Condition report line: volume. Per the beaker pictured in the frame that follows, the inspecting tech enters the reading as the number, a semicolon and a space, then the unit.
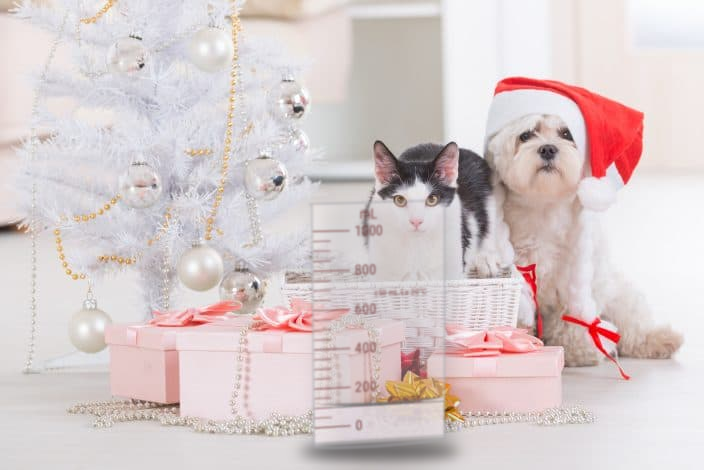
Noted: 100; mL
